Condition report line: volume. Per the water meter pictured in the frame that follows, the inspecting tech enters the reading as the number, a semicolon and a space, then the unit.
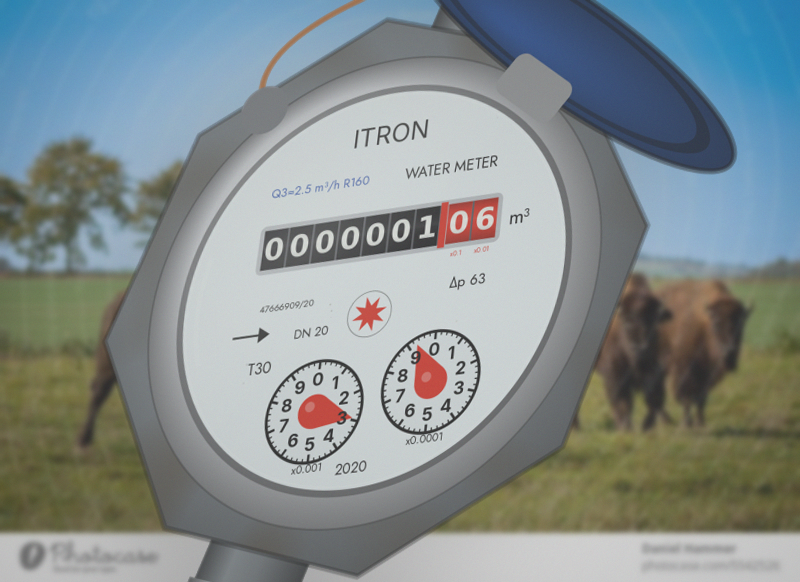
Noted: 1.0629; m³
